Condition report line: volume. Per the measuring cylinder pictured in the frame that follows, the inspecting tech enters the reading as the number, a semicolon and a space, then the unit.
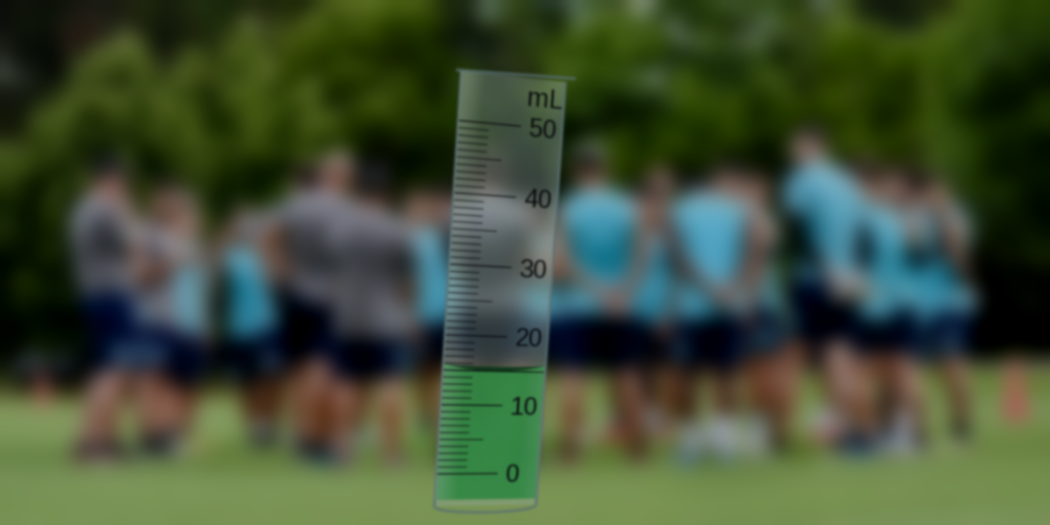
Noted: 15; mL
